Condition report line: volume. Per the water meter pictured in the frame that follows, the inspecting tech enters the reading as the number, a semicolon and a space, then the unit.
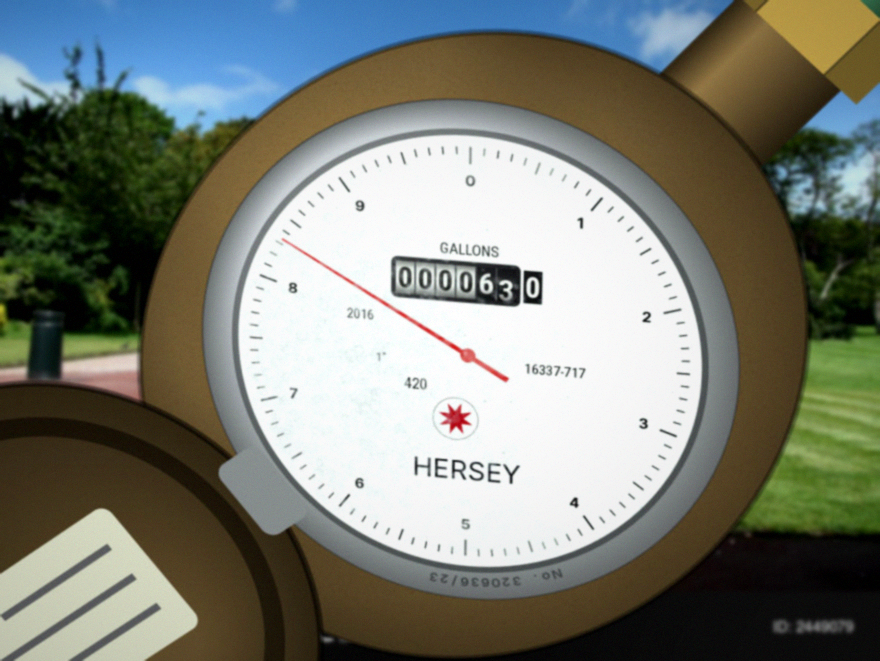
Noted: 628.3; gal
